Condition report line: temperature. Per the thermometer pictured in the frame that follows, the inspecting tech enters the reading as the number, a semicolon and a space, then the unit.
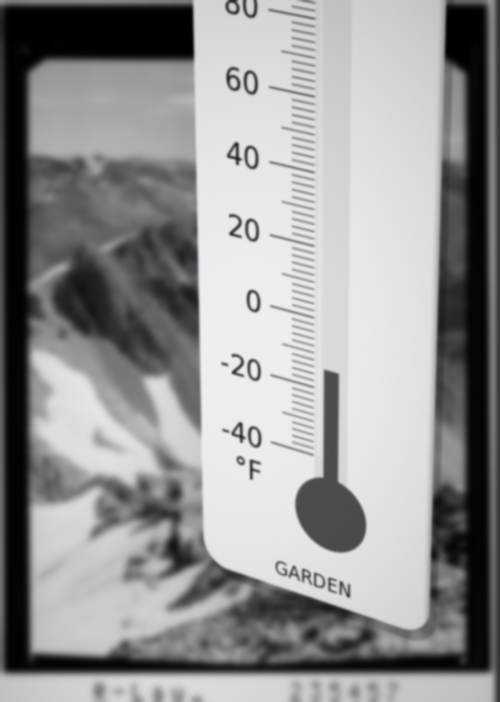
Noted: -14; °F
